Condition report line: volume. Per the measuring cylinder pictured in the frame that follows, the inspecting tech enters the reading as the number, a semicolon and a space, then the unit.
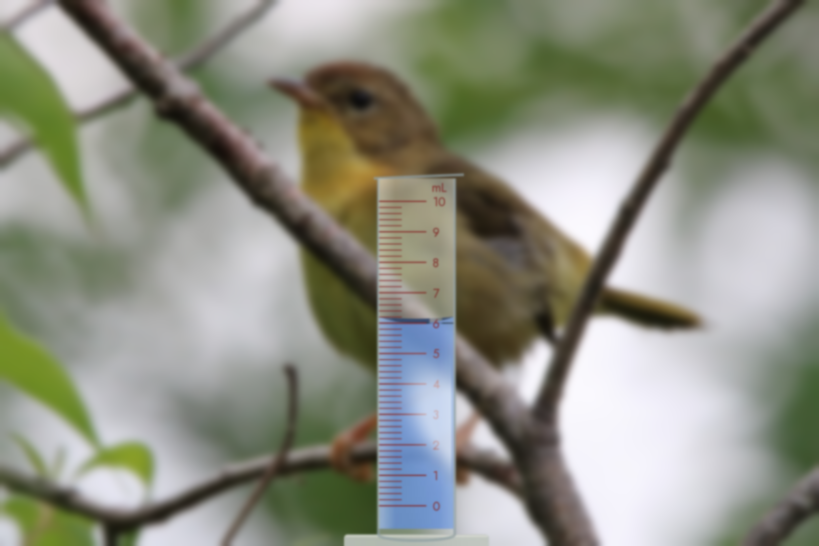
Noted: 6; mL
